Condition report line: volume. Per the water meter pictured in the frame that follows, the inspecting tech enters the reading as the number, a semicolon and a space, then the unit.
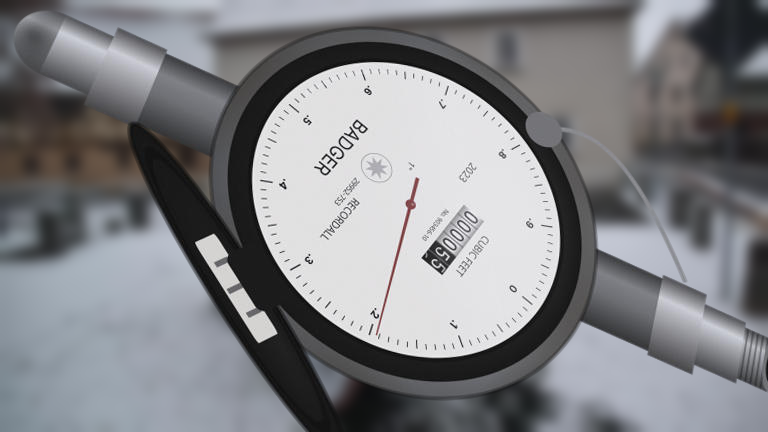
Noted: 55.19; ft³
